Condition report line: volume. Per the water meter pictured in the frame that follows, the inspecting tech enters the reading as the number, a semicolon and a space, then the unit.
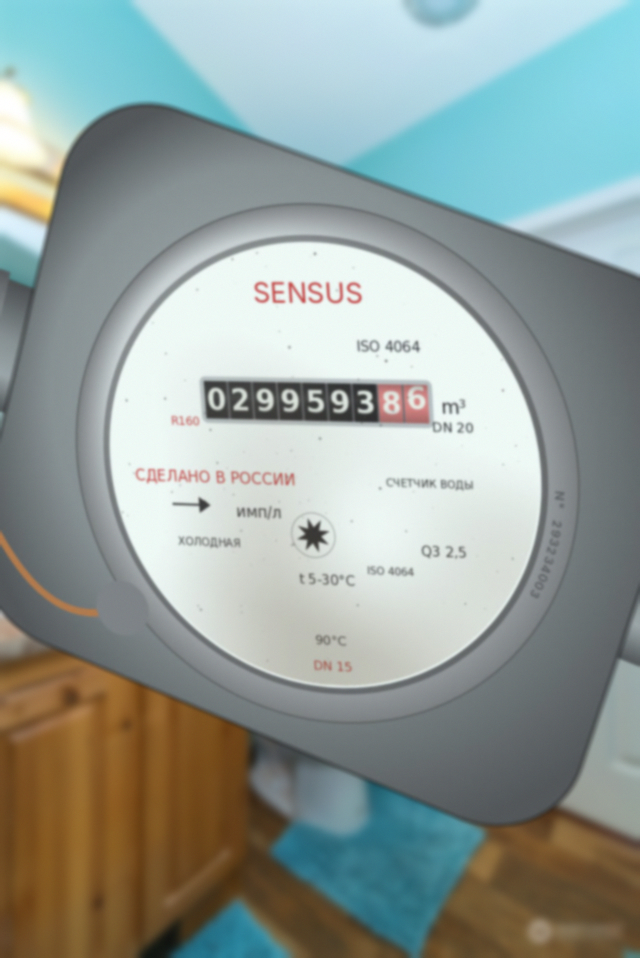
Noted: 299593.86; m³
